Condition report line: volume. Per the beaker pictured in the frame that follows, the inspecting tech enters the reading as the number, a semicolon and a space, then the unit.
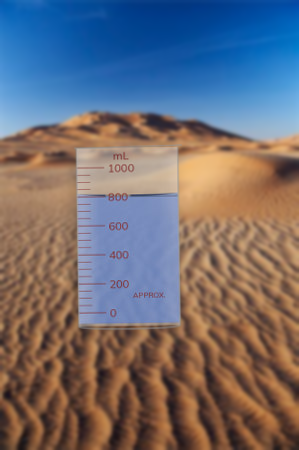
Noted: 800; mL
